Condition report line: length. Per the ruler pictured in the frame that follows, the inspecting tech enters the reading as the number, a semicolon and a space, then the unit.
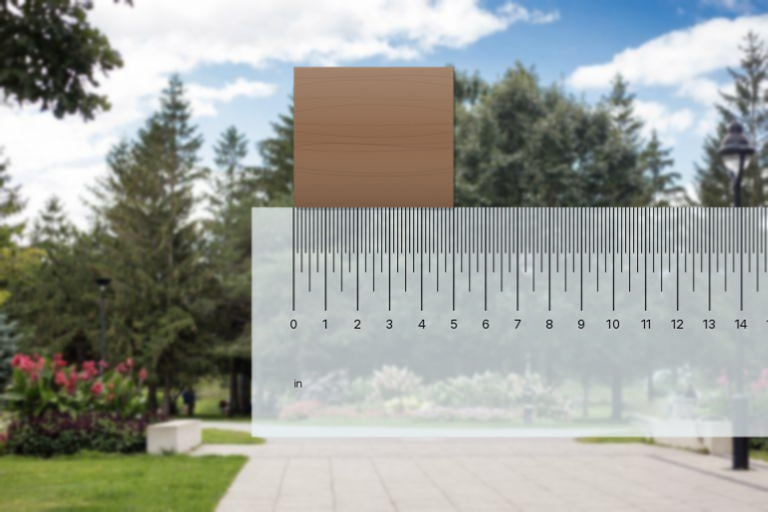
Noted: 5; in
